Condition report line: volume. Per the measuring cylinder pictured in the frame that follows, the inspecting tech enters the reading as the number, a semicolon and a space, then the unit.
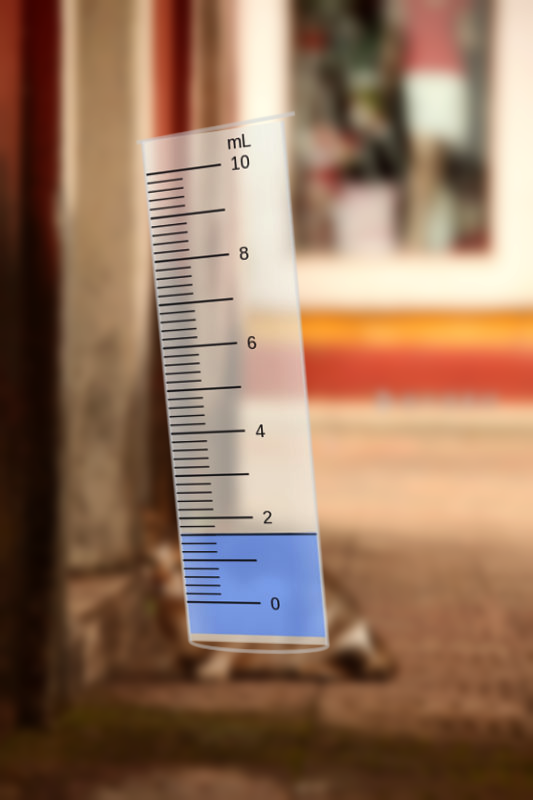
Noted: 1.6; mL
